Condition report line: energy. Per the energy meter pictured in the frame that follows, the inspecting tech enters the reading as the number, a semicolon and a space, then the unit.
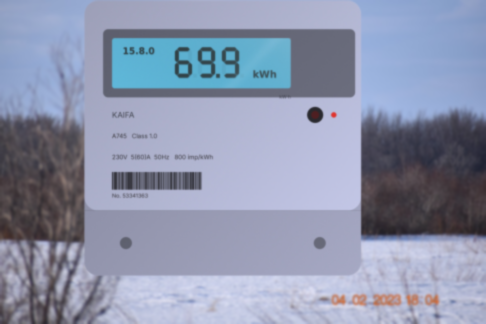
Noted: 69.9; kWh
